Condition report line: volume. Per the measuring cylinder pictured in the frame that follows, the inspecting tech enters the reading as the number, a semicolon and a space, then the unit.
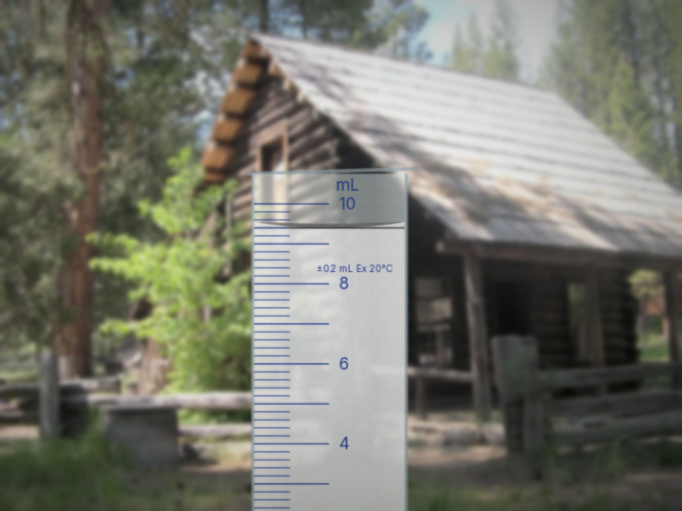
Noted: 9.4; mL
